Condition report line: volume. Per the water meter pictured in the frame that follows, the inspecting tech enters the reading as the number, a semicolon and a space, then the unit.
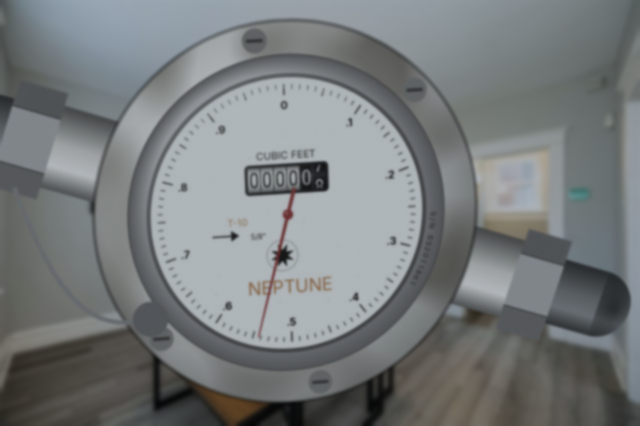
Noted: 7.54; ft³
